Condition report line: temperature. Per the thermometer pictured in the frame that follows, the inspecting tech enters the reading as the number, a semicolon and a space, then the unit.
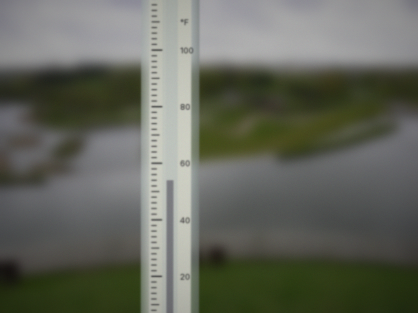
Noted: 54; °F
